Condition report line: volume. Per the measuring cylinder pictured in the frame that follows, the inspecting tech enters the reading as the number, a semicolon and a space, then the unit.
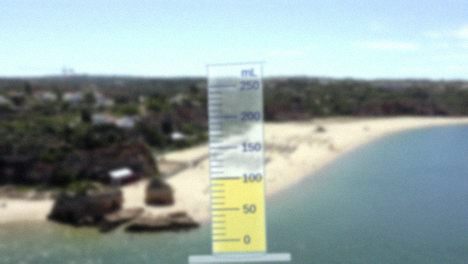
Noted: 100; mL
